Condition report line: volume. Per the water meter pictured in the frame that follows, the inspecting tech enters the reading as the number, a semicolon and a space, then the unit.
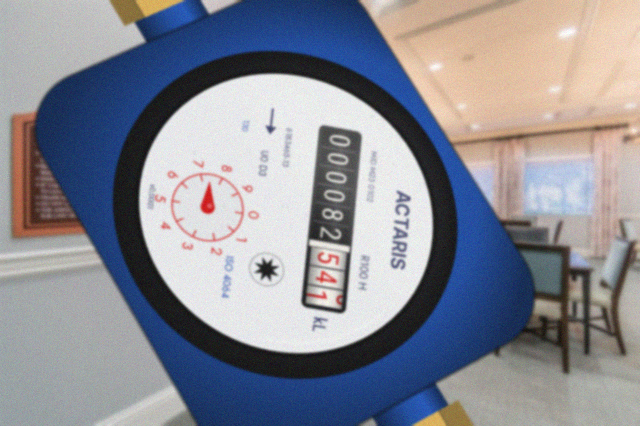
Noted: 82.5407; kL
